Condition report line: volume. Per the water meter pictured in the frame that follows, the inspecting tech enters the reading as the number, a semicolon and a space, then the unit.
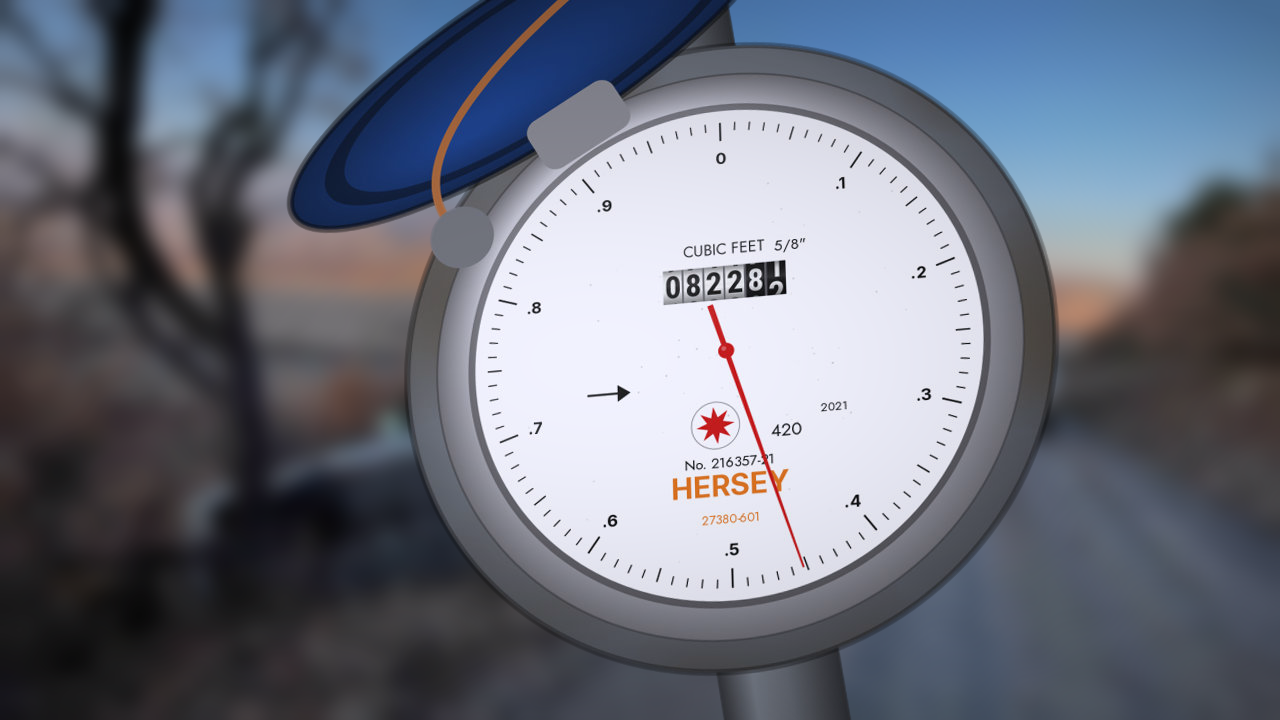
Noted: 82281.45; ft³
